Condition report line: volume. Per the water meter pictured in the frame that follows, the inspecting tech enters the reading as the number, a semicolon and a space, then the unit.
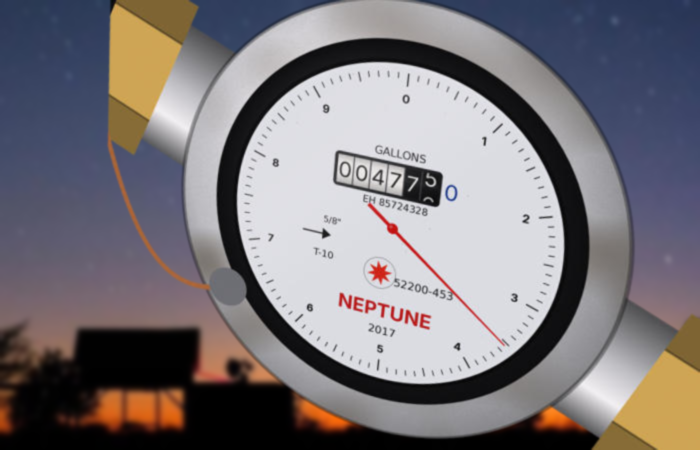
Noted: 47753.5; gal
